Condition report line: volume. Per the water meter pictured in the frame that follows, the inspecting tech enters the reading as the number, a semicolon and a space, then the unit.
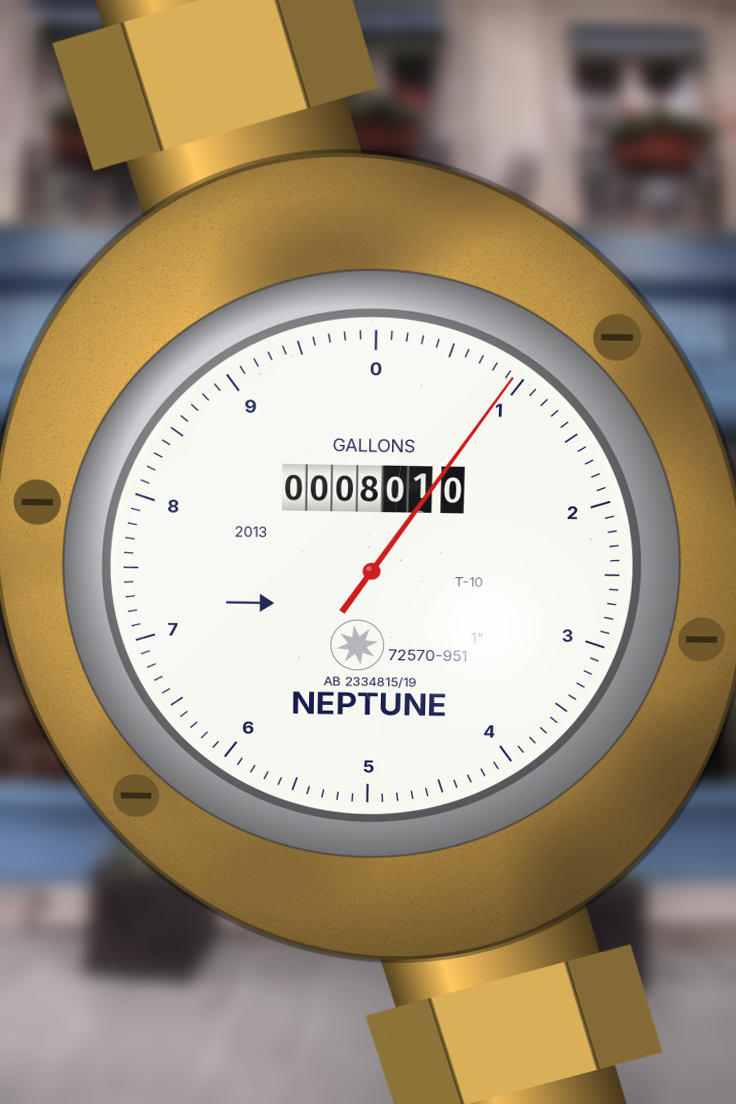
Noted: 8010.9; gal
